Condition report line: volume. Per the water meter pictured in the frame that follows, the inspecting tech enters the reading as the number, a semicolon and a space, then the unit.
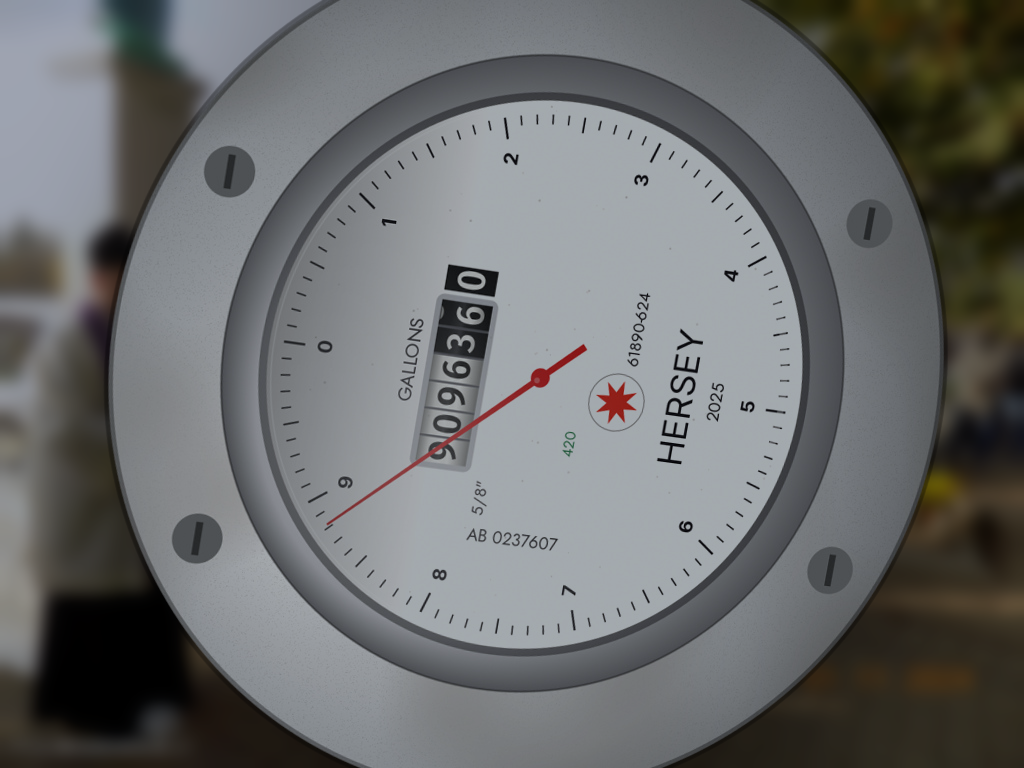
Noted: 9096358.8; gal
